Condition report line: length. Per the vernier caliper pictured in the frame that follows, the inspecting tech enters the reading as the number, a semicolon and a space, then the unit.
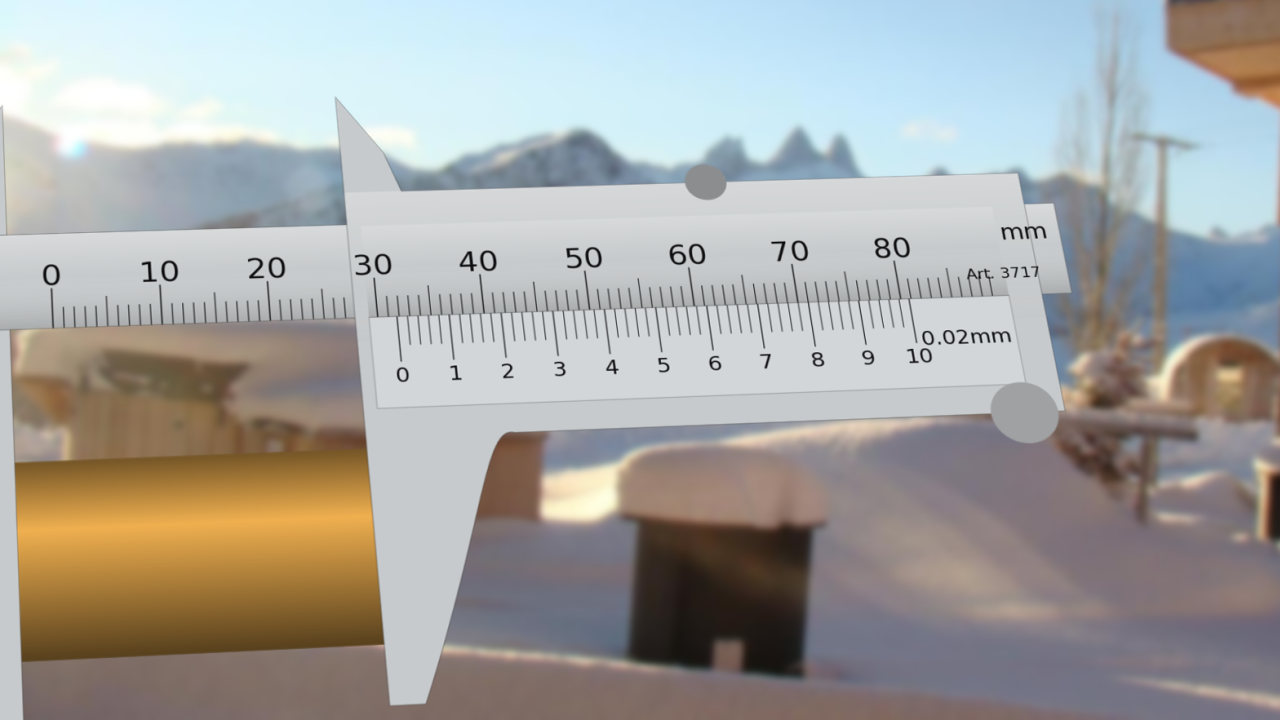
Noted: 31.8; mm
